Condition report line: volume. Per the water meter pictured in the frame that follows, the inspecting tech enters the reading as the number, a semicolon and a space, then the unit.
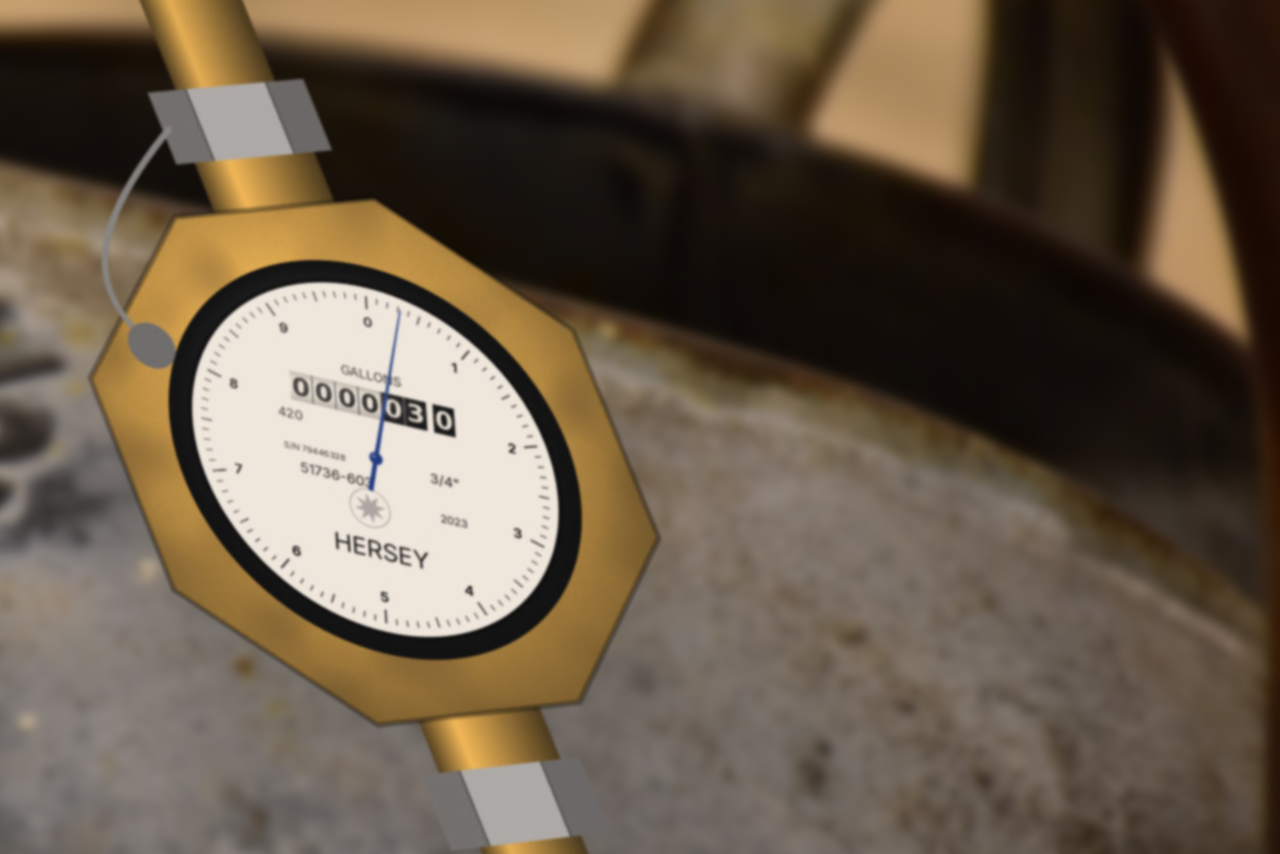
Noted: 30.3; gal
